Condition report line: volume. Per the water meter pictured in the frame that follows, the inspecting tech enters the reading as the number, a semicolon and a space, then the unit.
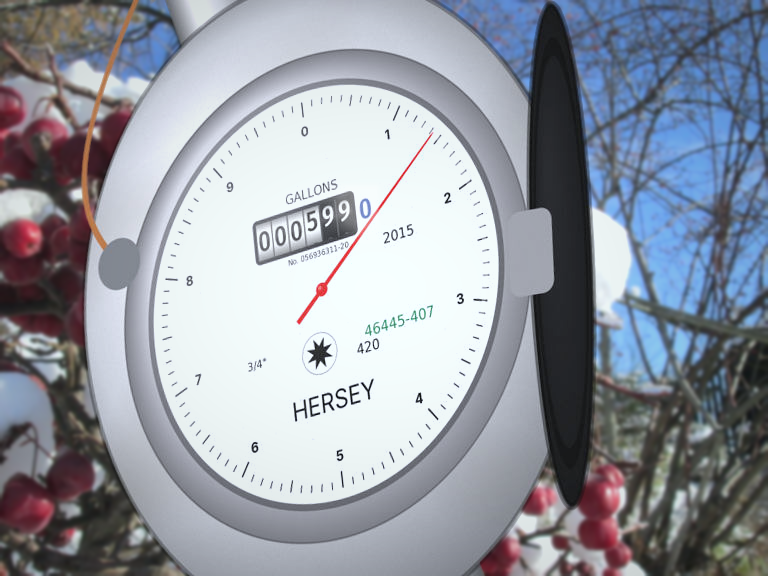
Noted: 5991.4; gal
